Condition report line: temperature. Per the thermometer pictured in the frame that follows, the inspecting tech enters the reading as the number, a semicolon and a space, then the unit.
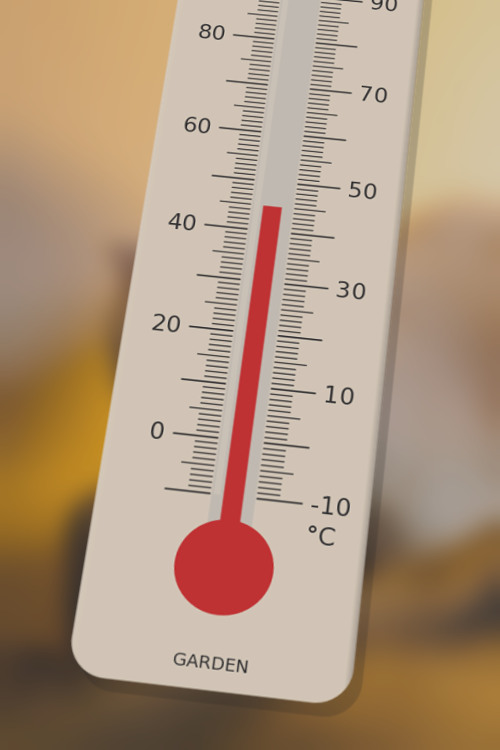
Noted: 45; °C
